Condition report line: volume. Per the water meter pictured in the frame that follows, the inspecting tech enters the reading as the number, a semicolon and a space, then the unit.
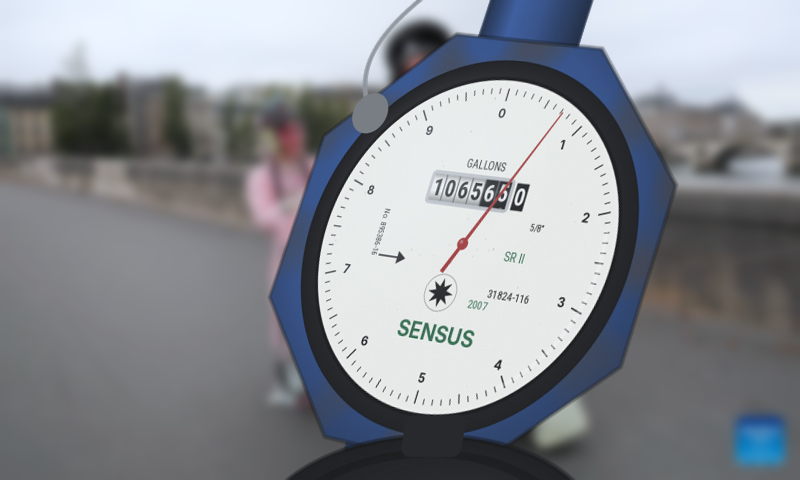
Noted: 1065650.7; gal
